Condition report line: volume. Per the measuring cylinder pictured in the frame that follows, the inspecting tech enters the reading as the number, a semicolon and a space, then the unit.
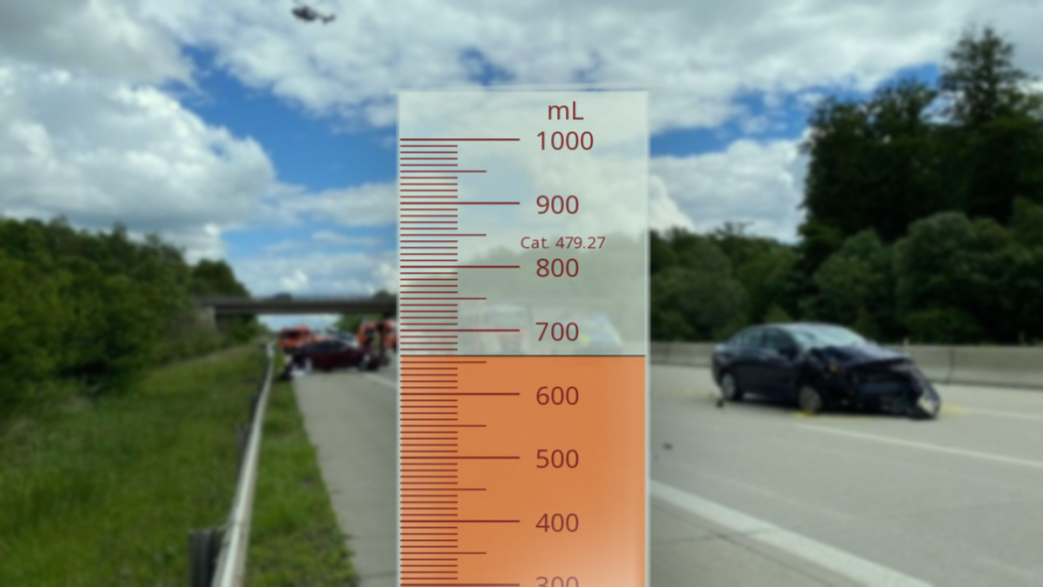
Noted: 660; mL
